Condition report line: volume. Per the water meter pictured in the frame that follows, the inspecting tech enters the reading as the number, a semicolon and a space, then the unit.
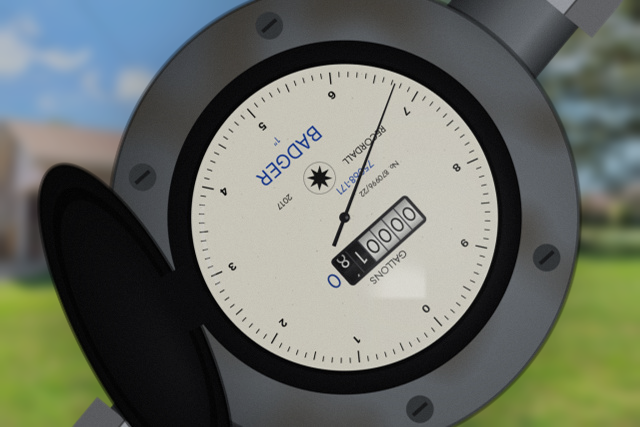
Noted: 176.7; gal
